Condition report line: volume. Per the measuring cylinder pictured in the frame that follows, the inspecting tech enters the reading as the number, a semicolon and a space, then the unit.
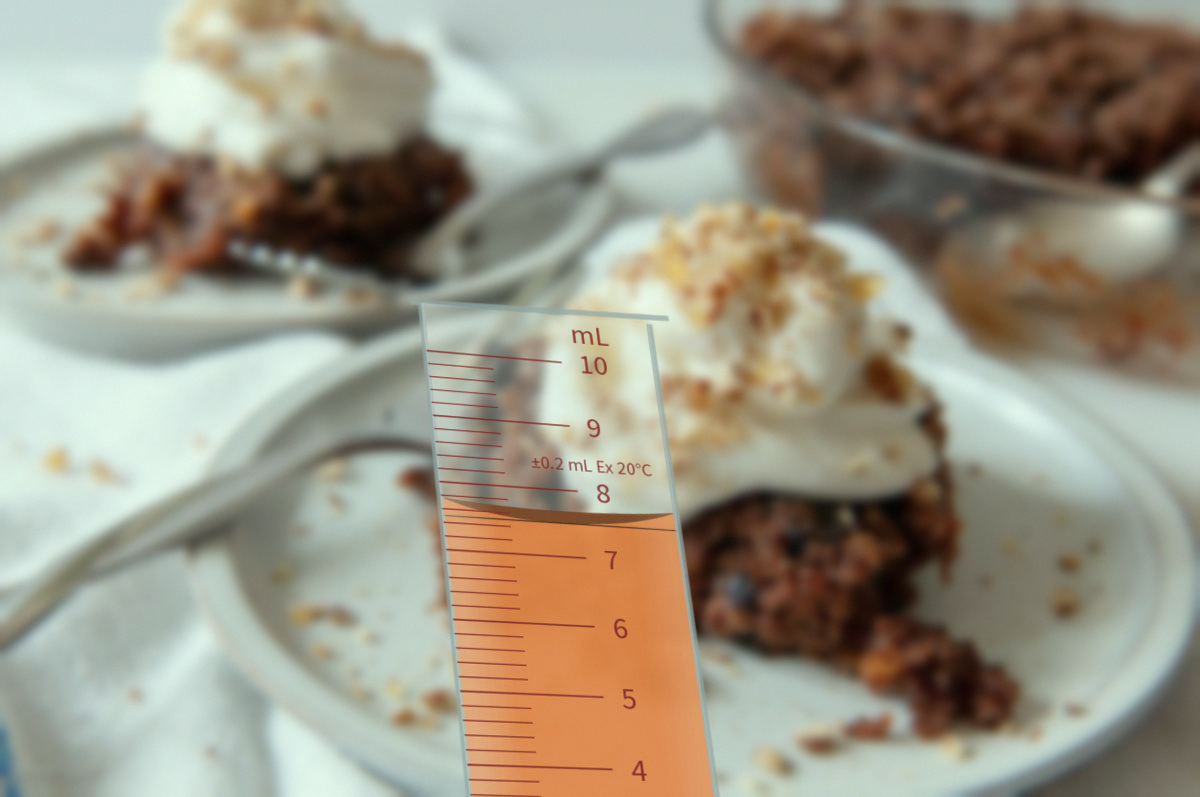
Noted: 7.5; mL
